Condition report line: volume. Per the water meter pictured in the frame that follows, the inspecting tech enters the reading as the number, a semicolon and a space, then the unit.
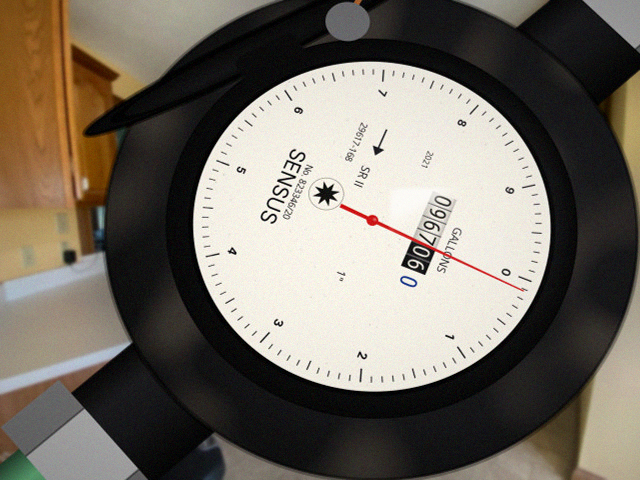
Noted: 967060.1; gal
